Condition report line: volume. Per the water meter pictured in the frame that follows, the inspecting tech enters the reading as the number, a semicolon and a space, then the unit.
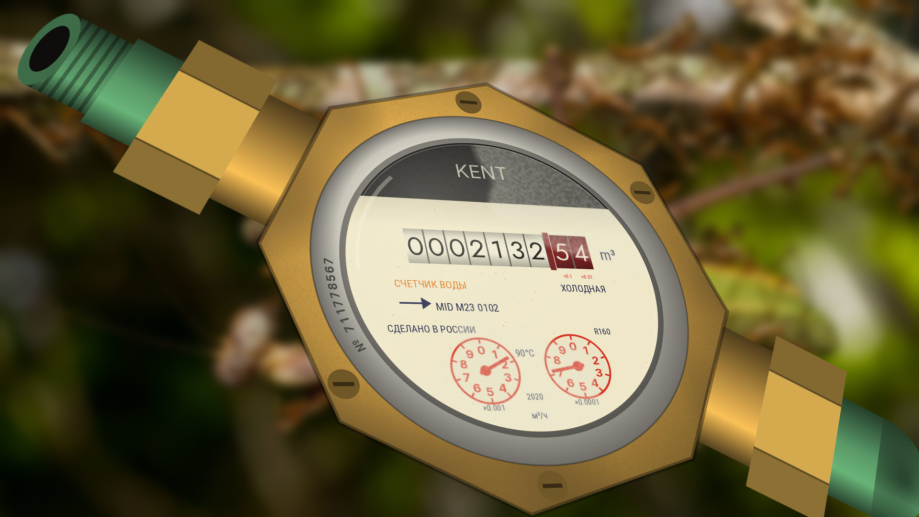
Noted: 2132.5417; m³
